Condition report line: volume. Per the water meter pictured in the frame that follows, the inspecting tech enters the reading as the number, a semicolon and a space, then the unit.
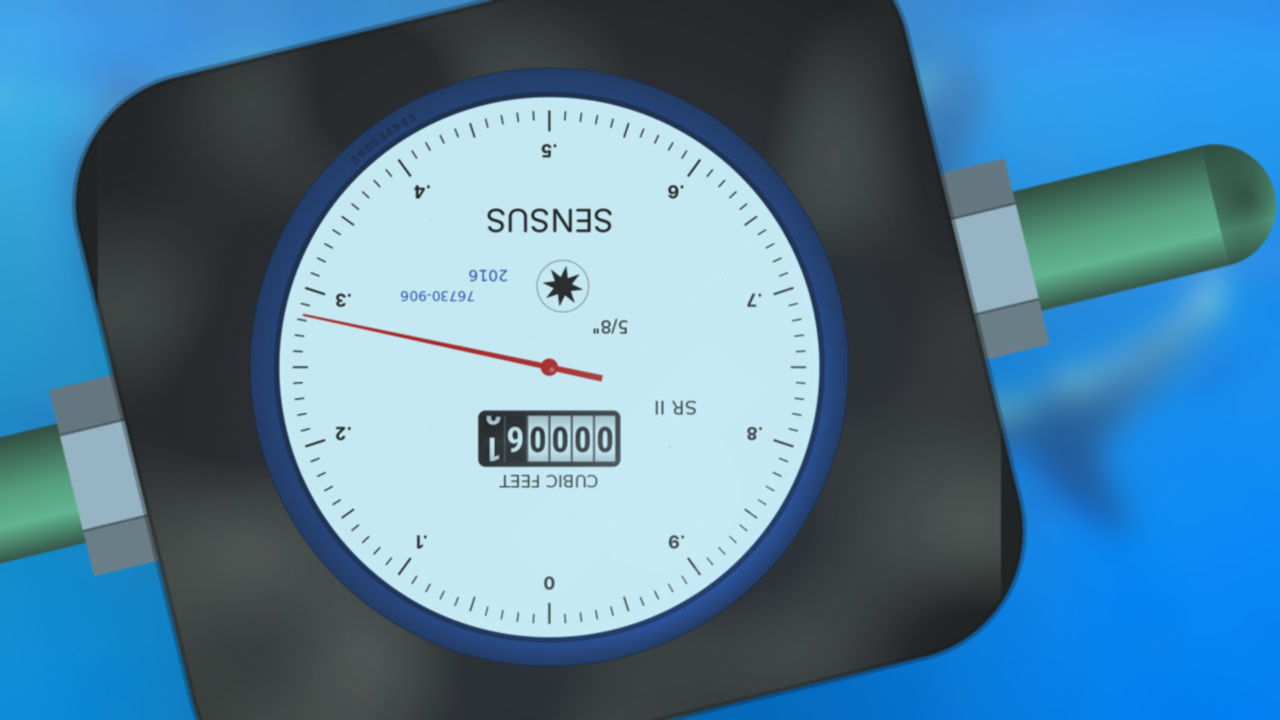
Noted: 61.28; ft³
